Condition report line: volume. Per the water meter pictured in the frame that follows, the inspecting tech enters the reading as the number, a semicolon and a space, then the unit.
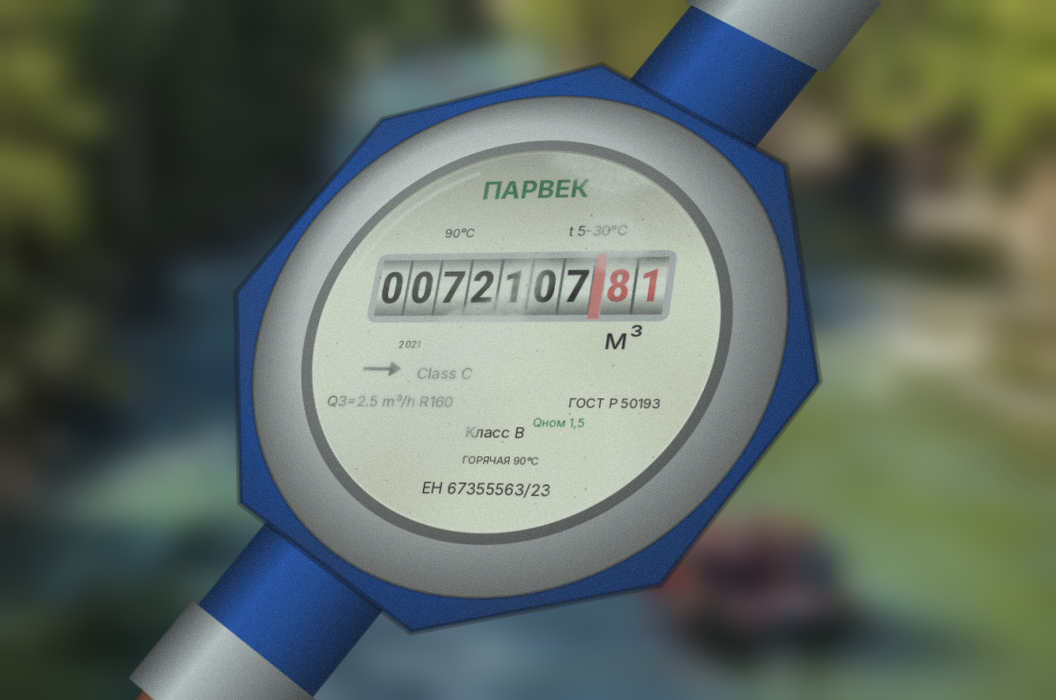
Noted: 72107.81; m³
